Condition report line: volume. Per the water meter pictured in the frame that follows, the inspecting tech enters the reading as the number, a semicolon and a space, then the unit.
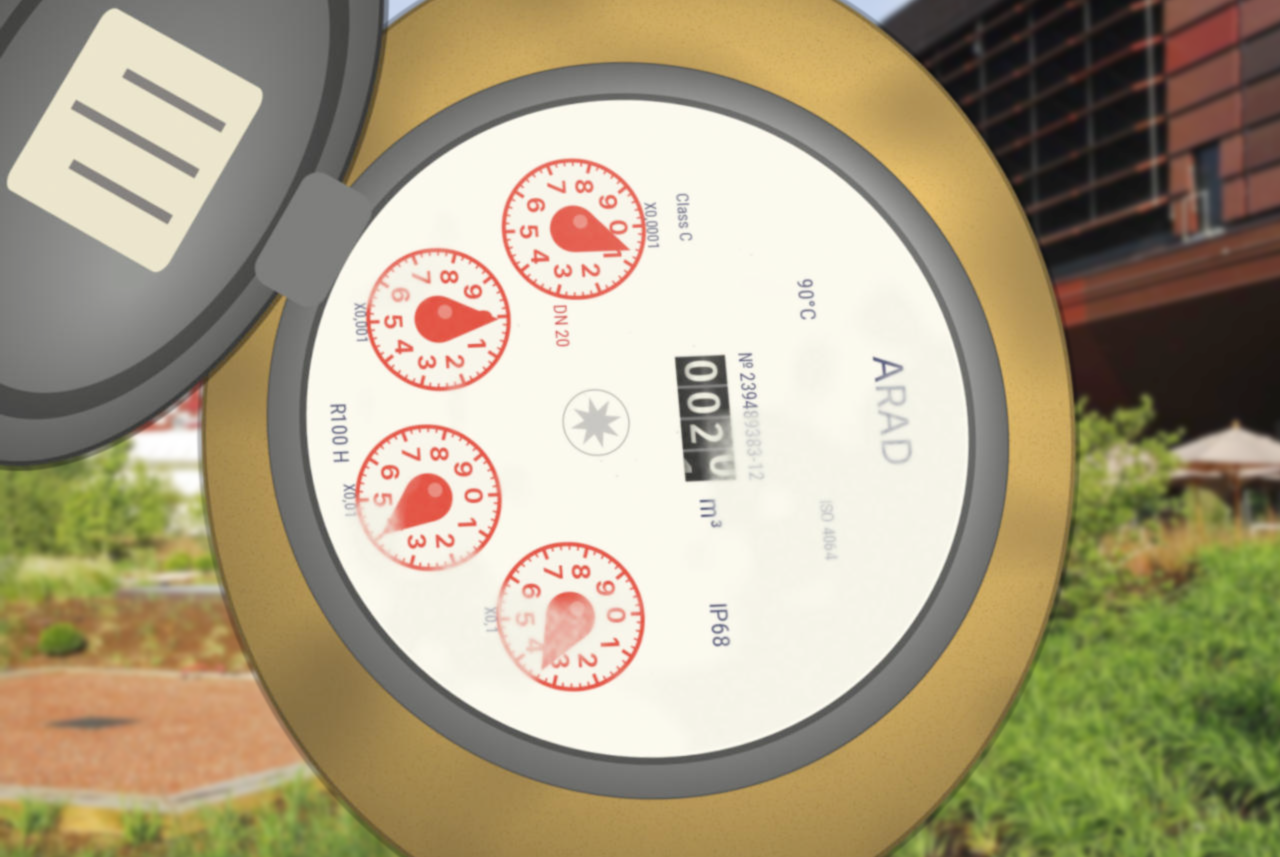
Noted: 20.3400; m³
